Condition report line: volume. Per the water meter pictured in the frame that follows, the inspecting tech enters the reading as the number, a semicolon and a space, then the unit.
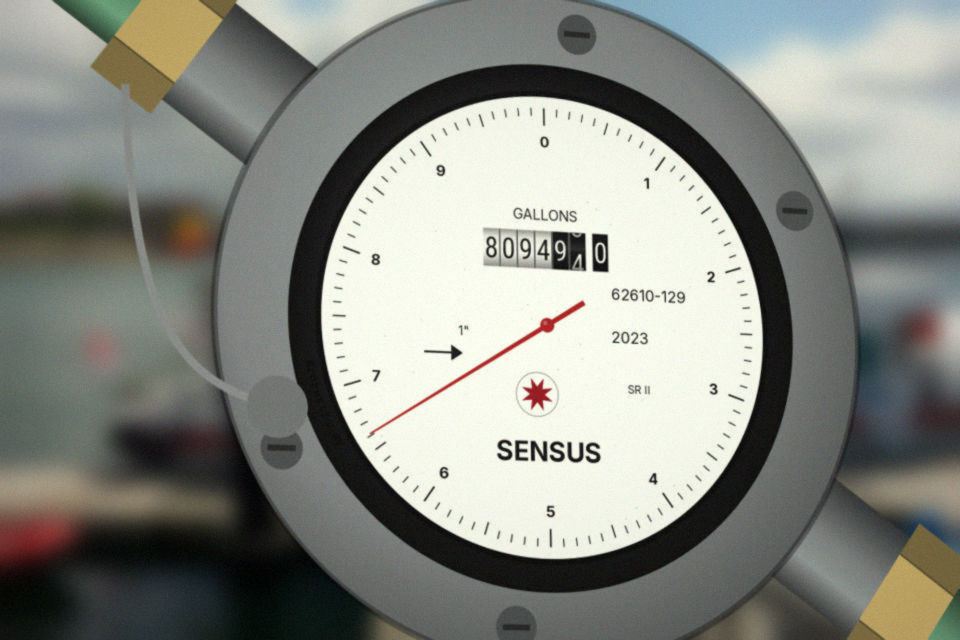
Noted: 8094936.6; gal
